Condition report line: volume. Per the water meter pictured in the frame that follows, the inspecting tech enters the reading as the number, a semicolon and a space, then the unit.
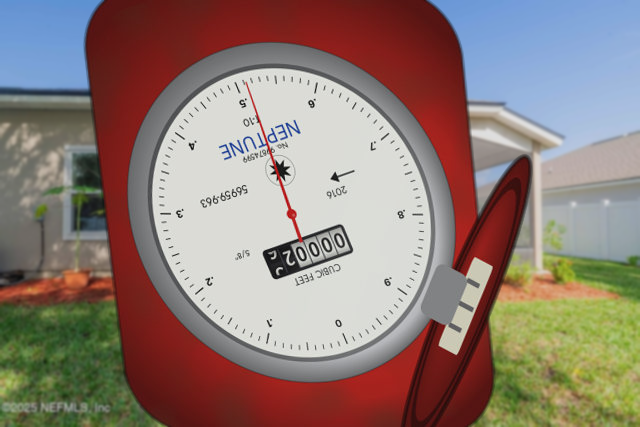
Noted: 25.51; ft³
